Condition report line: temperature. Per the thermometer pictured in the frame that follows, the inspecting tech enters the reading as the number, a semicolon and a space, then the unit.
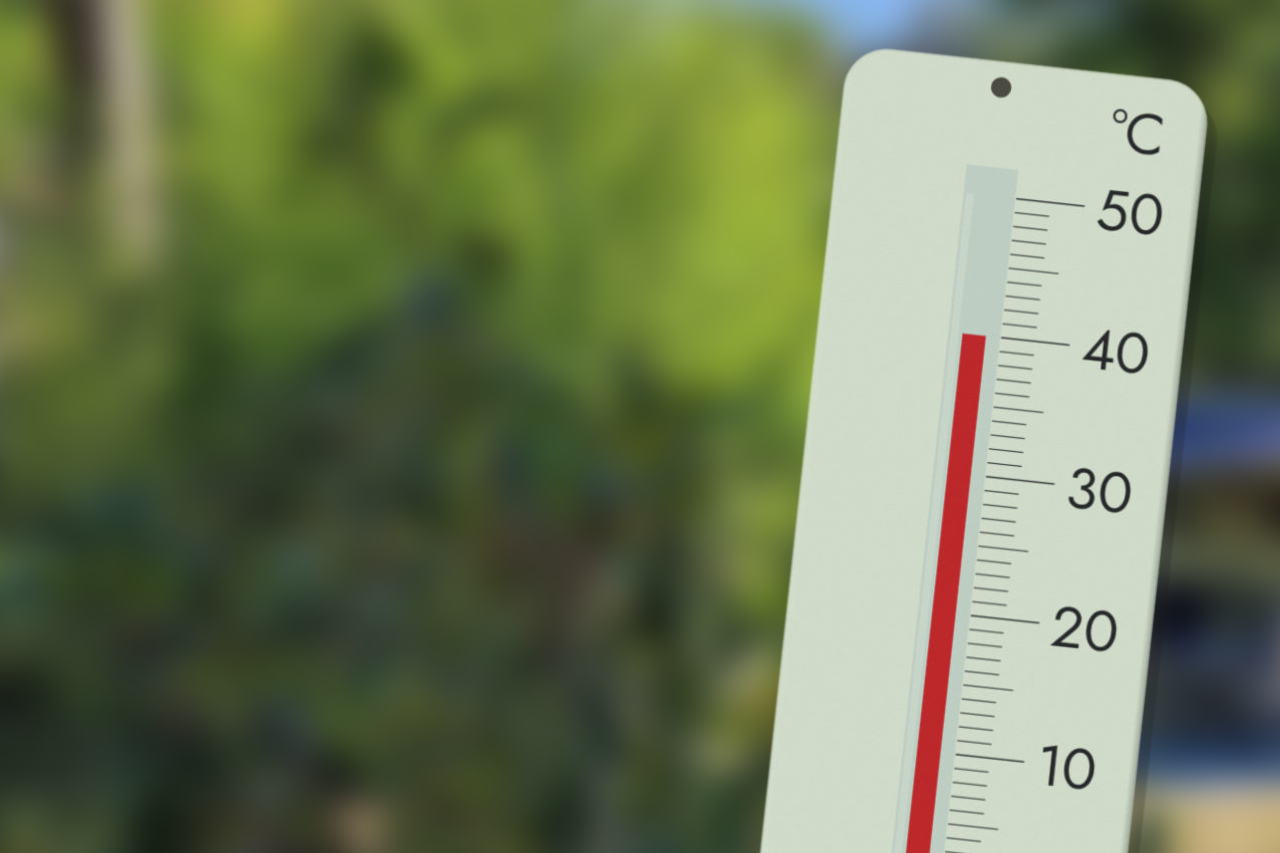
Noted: 40; °C
